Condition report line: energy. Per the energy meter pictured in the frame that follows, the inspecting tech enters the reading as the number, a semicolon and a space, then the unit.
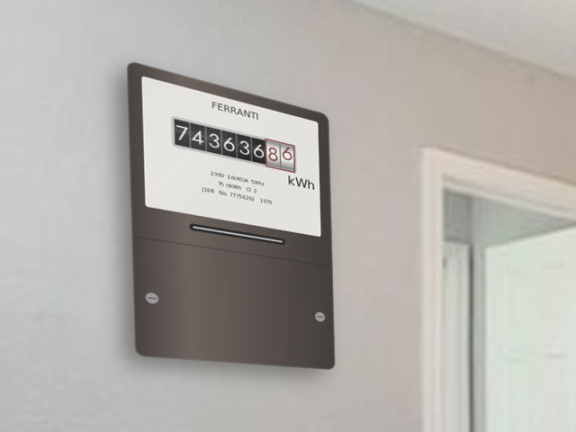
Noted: 743636.86; kWh
